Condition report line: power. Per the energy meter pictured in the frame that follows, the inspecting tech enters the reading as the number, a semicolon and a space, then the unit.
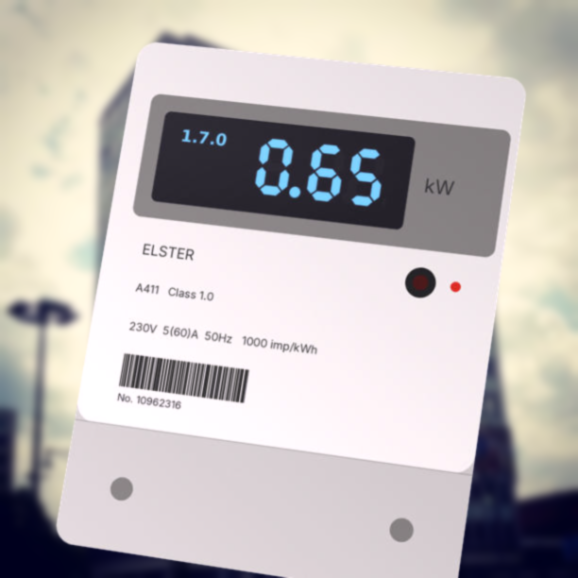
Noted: 0.65; kW
